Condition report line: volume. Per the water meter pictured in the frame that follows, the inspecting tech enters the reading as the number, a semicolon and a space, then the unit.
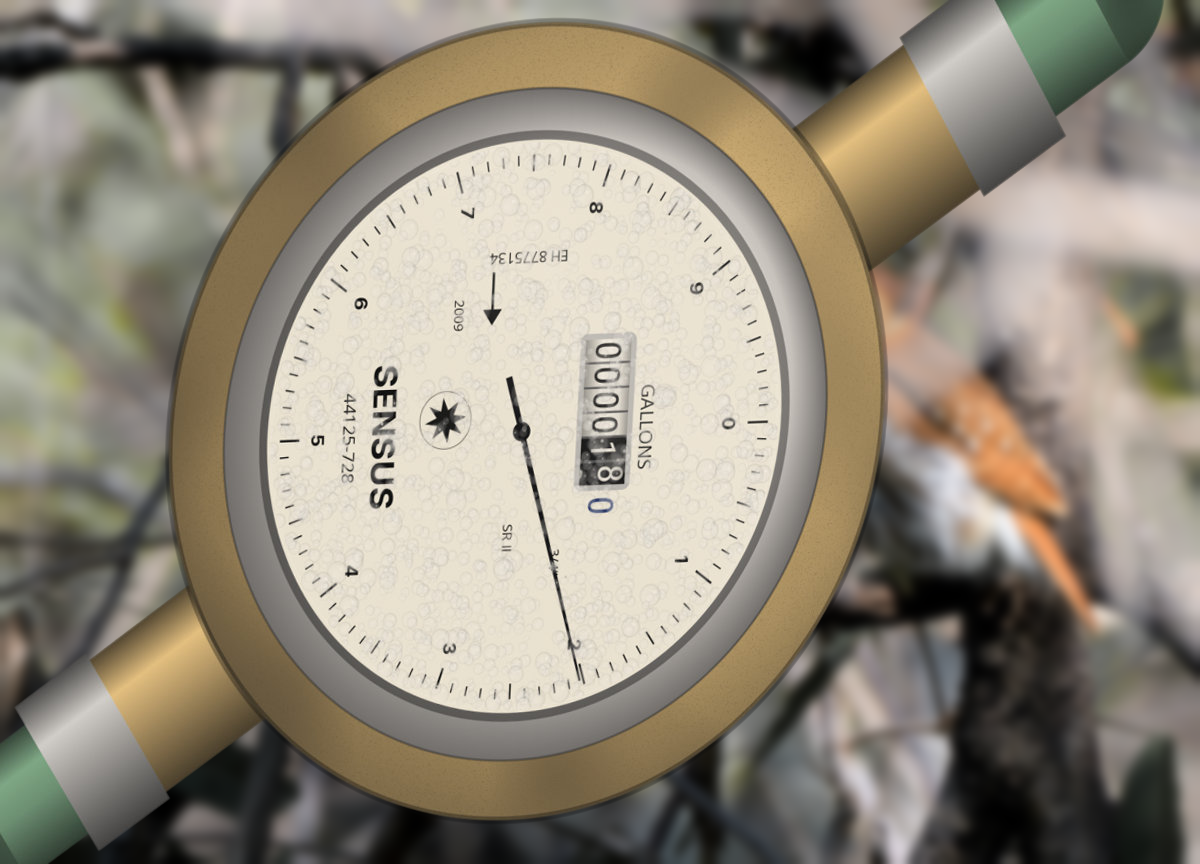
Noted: 182.0; gal
